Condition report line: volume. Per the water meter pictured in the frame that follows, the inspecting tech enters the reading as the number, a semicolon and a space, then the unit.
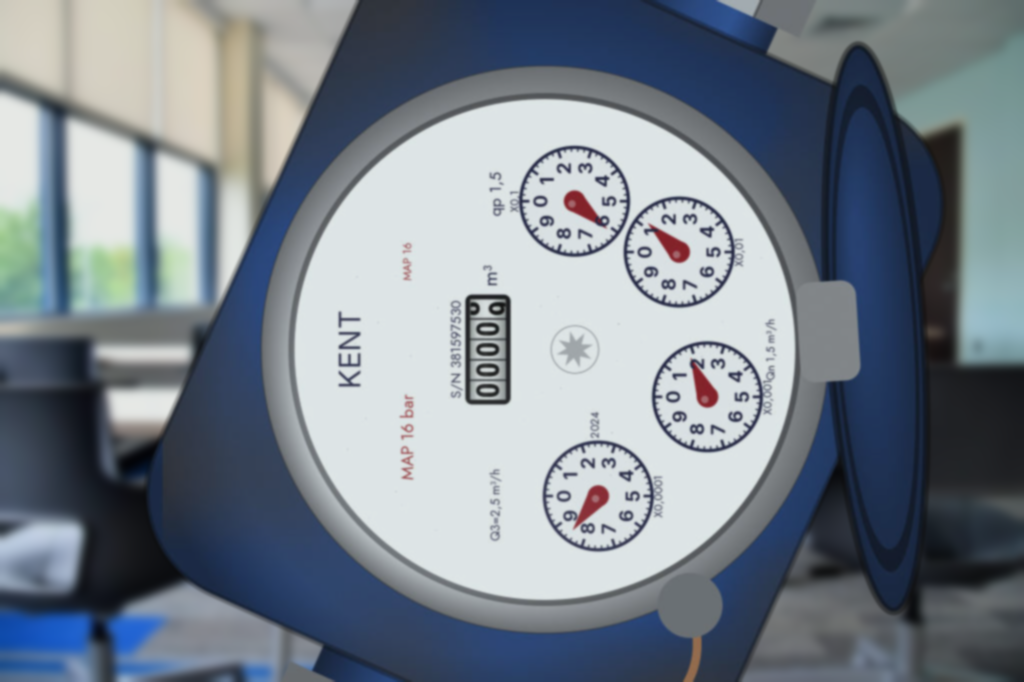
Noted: 8.6118; m³
